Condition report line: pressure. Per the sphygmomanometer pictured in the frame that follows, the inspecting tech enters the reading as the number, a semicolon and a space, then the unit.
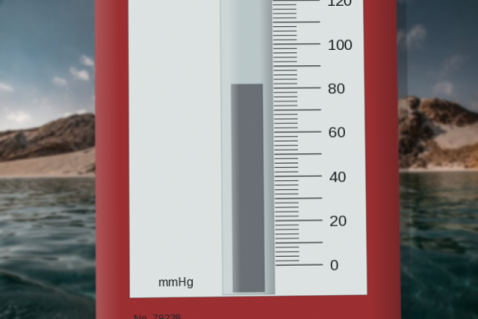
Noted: 82; mmHg
